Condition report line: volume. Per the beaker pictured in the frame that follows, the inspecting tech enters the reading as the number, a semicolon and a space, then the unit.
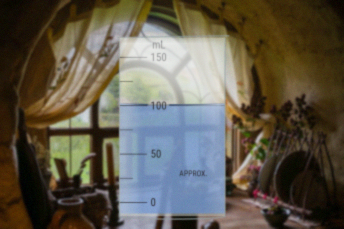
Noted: 100; mL
